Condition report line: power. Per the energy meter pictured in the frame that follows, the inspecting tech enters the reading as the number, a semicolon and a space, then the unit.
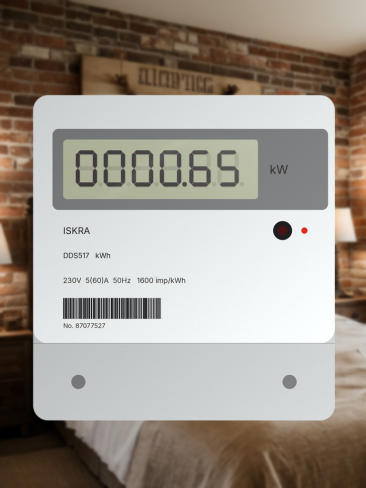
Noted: 0.65; kW
